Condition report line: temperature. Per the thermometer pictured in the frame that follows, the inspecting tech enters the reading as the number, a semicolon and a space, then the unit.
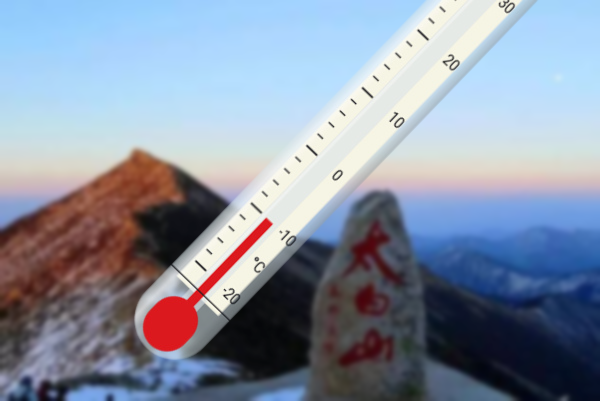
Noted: -10; °C
